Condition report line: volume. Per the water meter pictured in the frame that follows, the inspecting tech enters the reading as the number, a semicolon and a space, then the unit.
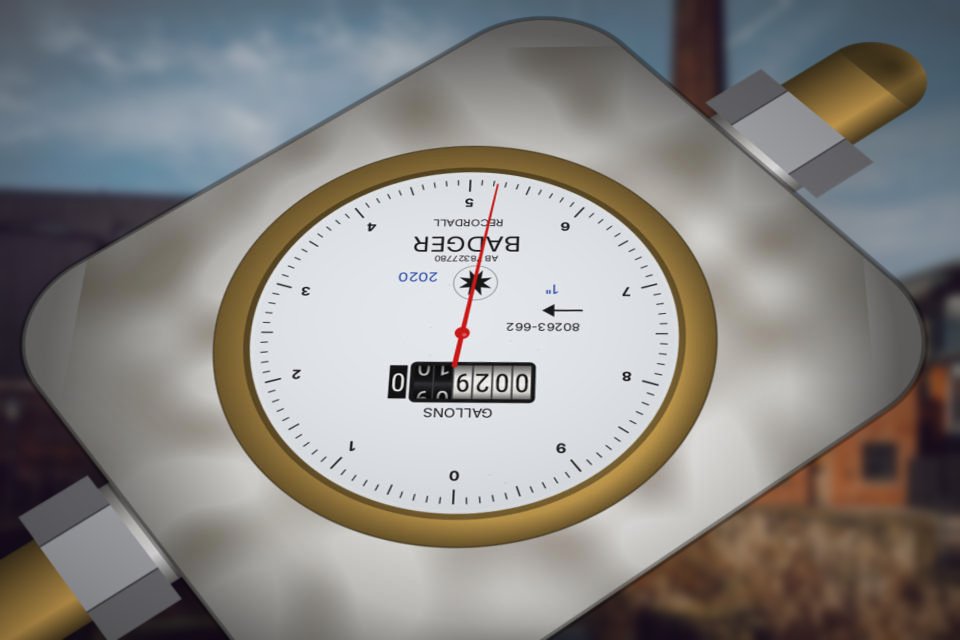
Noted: 29095.2; gal
